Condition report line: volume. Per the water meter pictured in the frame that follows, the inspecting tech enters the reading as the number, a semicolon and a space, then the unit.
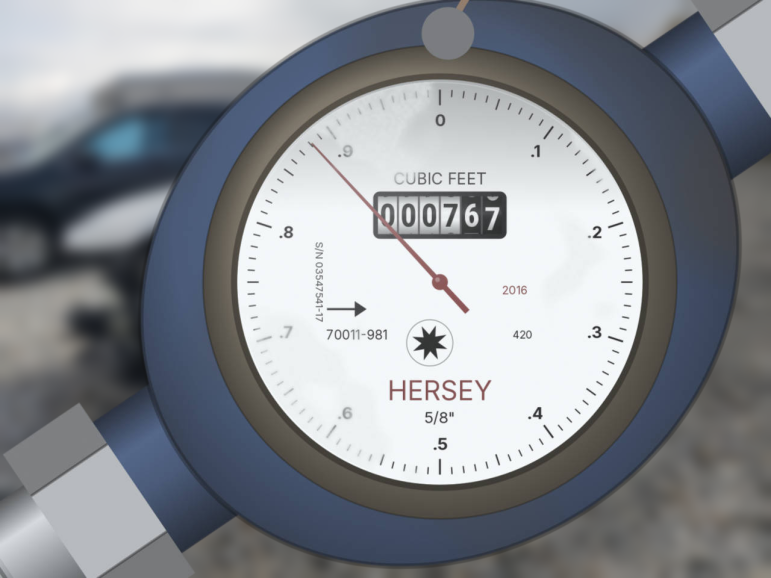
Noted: 766.88; ft³
